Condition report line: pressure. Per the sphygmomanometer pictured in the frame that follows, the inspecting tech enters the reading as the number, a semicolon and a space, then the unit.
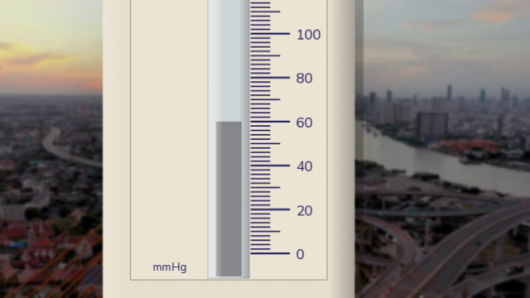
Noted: 60; mmHg
